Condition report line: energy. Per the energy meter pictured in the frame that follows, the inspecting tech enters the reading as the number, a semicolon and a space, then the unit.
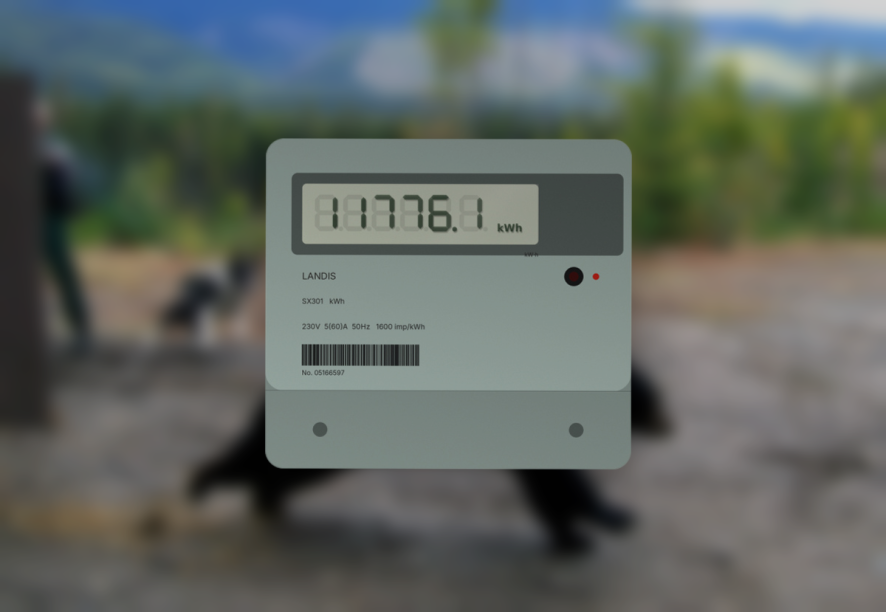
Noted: 11776.1; kWh
